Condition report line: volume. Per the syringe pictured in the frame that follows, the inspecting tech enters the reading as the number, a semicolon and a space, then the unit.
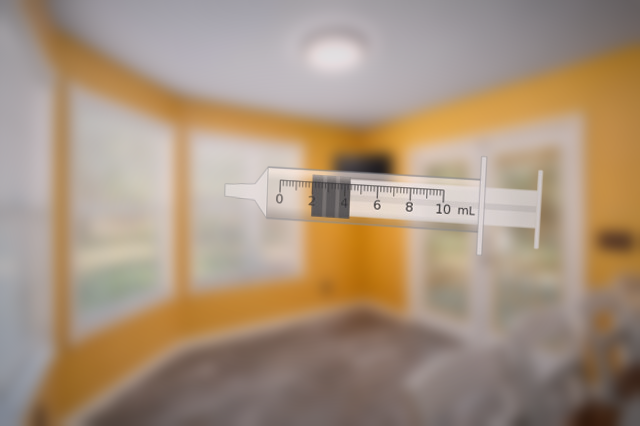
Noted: 2; mL
